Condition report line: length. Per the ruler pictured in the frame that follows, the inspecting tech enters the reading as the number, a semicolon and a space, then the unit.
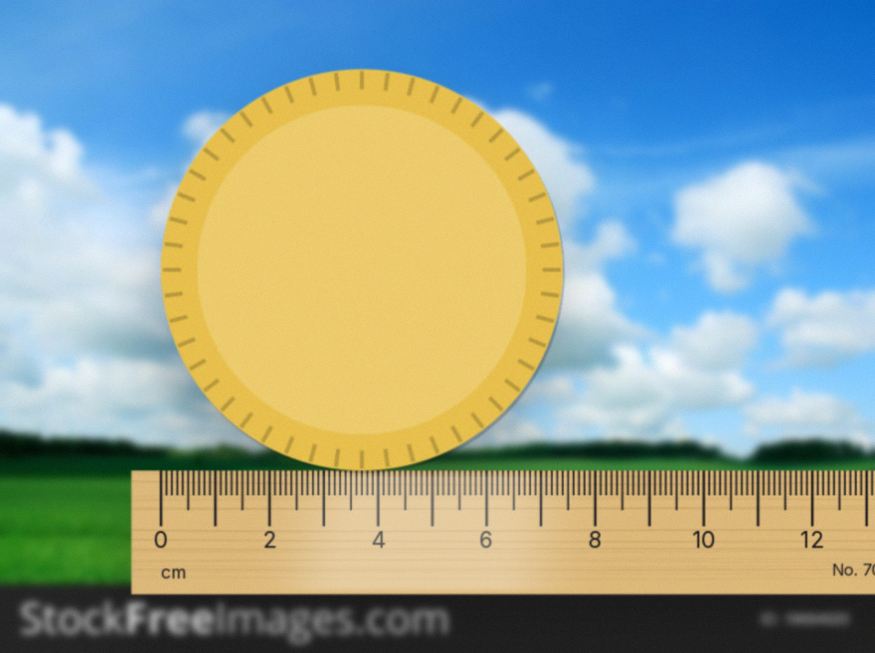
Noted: 7.4; cm
